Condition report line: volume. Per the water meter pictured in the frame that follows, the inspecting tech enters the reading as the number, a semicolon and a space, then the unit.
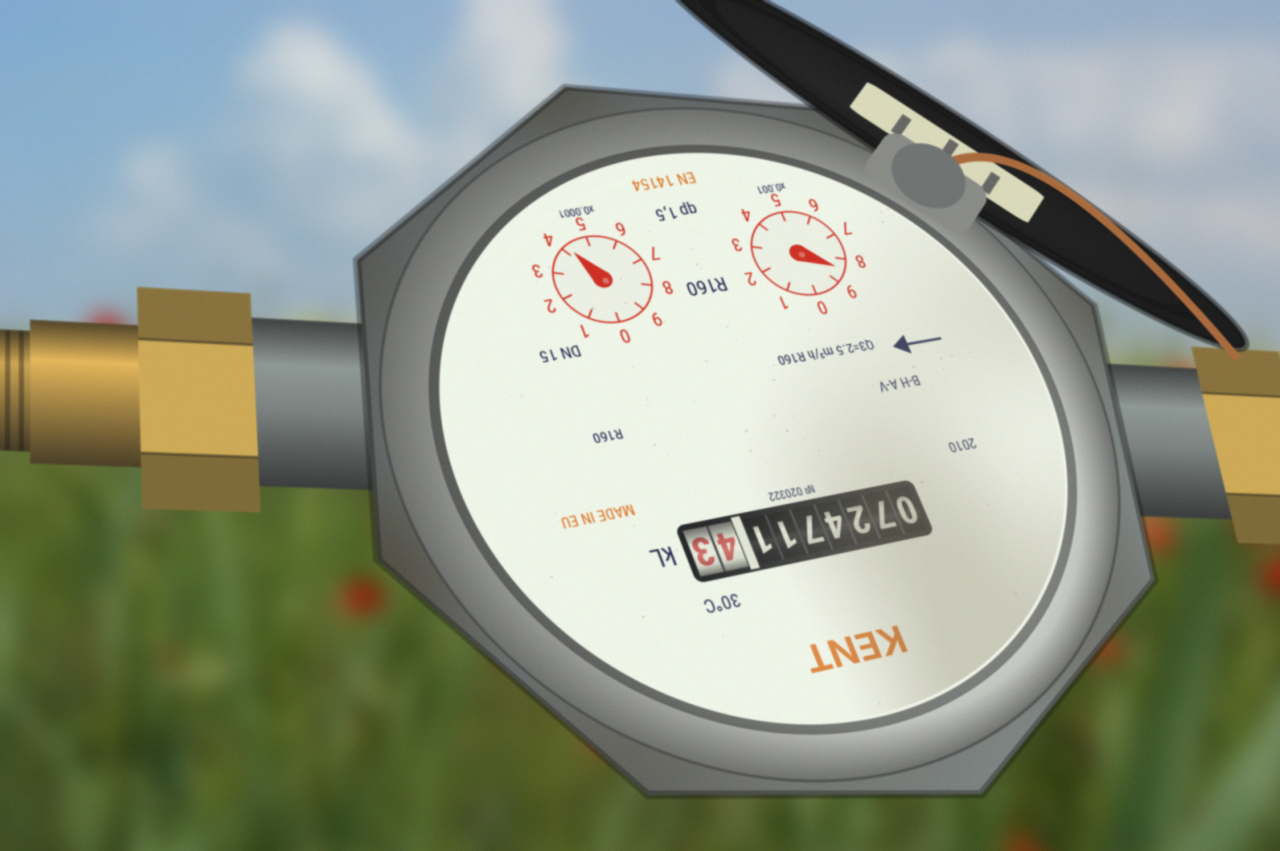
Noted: 724711.4384; kL
